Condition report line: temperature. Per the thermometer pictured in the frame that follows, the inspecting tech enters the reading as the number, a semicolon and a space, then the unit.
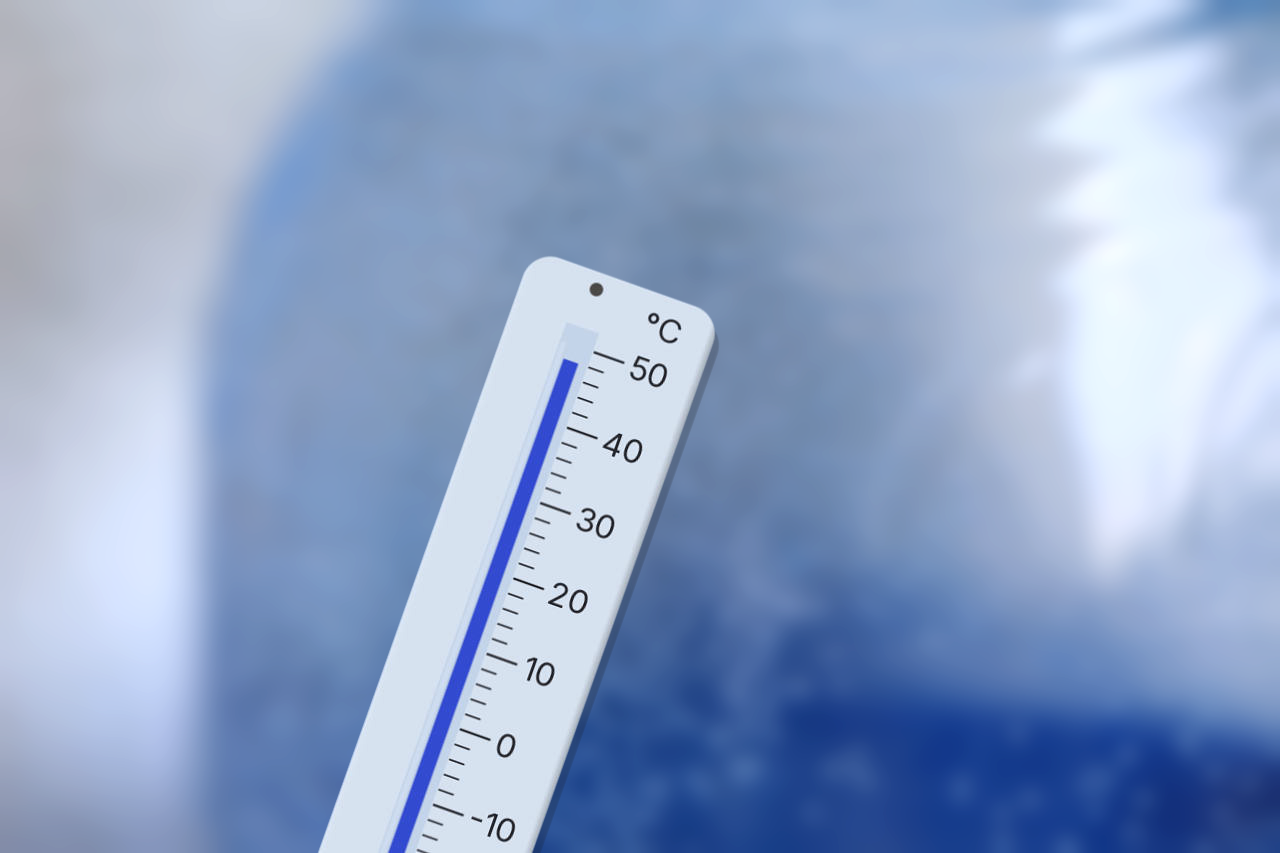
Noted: 48; °C
